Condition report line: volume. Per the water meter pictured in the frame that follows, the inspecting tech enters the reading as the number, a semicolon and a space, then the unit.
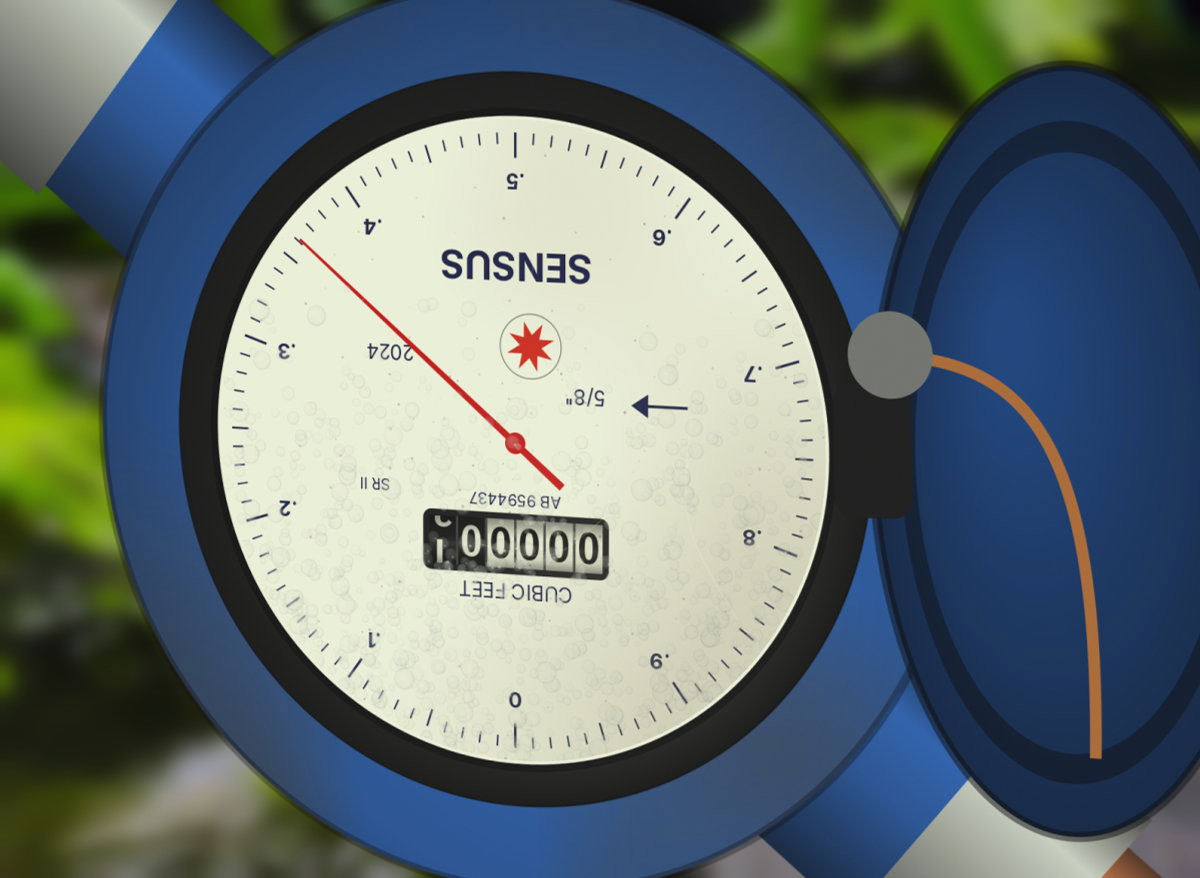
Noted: 1.36; ft³
